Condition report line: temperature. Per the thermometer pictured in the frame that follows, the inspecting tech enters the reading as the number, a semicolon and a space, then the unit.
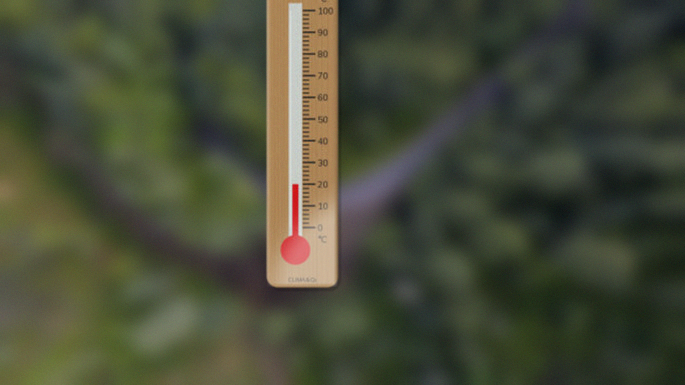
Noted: 20; °C
